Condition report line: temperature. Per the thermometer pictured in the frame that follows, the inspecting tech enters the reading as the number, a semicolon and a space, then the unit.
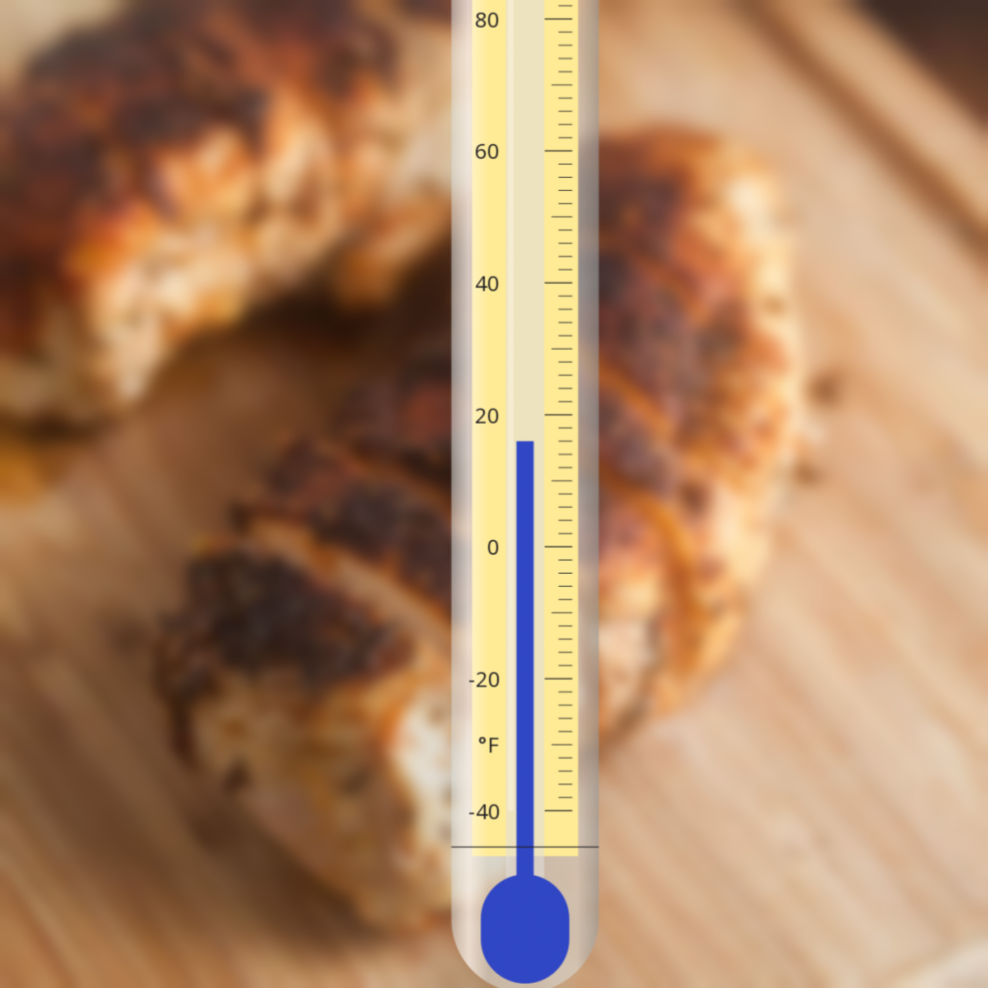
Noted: 16; °F
